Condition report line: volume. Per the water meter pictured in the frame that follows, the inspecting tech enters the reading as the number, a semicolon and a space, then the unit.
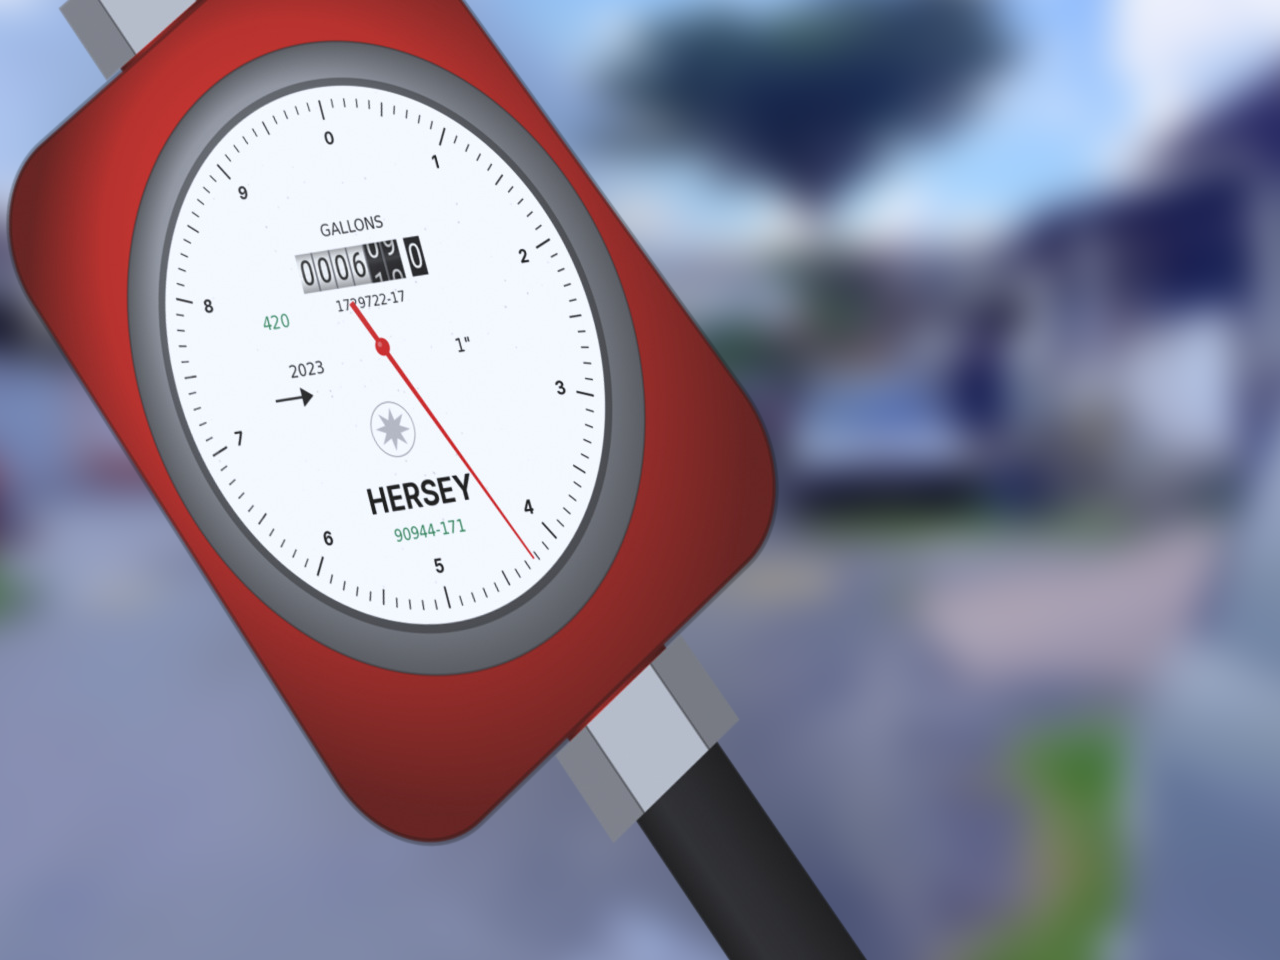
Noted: 6094.2; gal
